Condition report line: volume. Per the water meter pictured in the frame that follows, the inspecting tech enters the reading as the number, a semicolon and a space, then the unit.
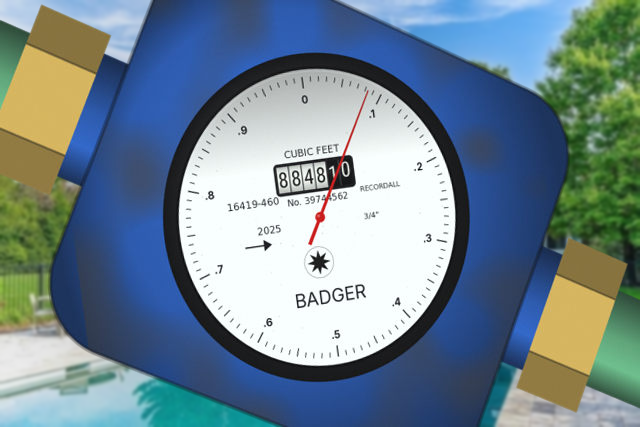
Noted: 884810.08; ft³
